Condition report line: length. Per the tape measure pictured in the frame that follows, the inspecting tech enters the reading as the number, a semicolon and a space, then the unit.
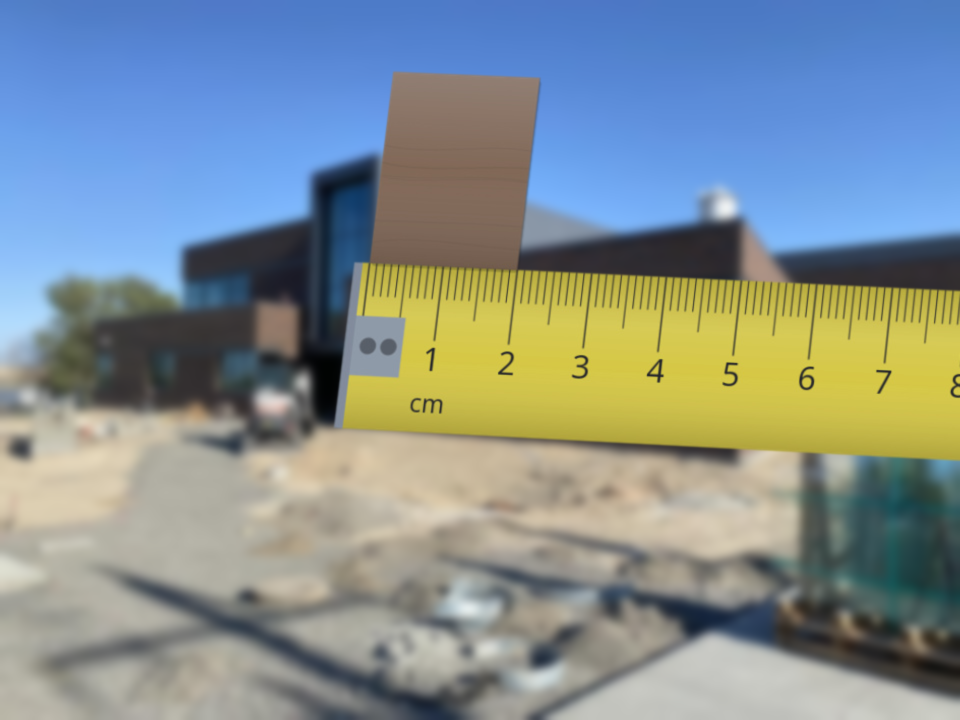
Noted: 2; cm
